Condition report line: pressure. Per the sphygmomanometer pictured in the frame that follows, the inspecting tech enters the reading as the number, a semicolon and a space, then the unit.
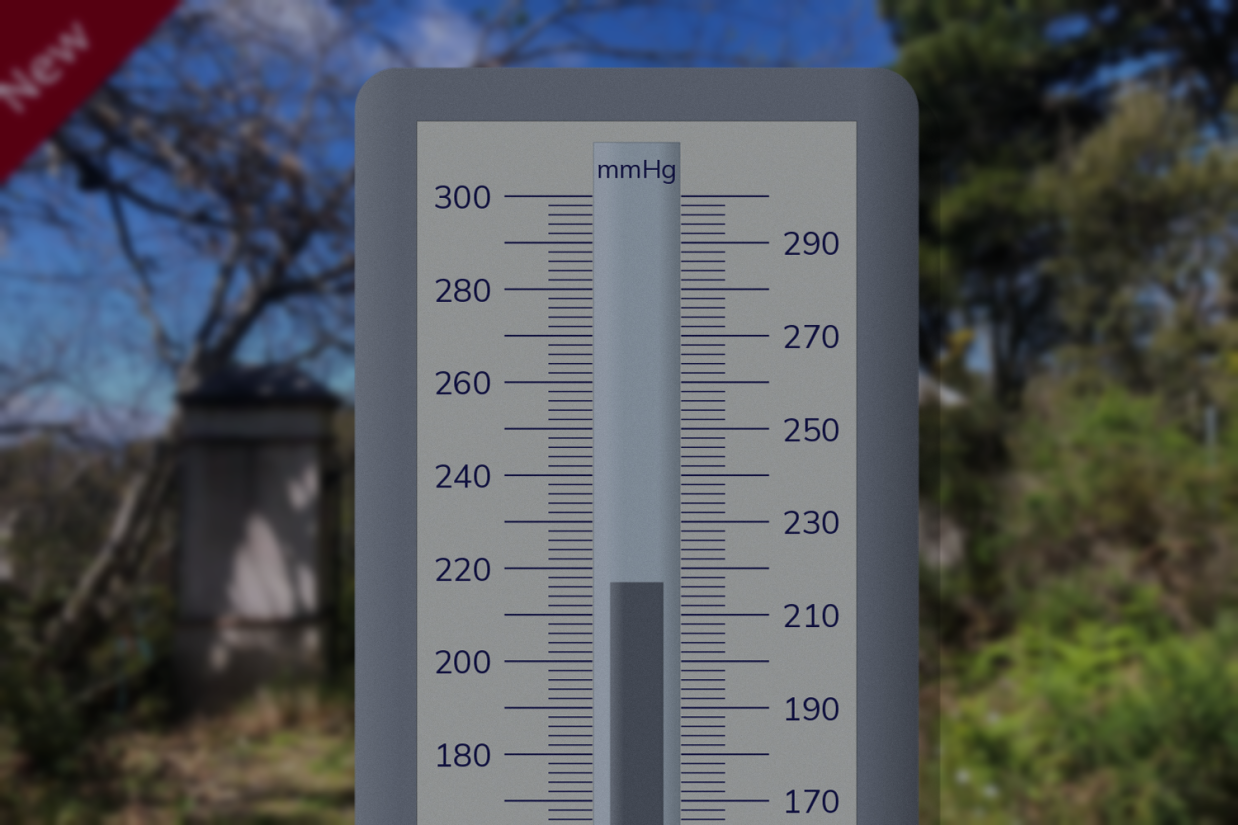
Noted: 217; mmHg
